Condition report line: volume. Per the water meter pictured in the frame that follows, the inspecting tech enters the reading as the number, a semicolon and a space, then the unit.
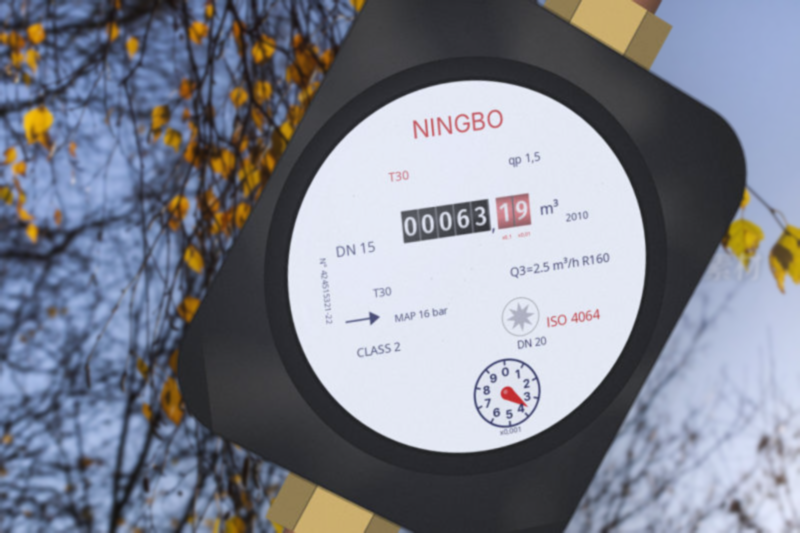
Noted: 63.193; m³
